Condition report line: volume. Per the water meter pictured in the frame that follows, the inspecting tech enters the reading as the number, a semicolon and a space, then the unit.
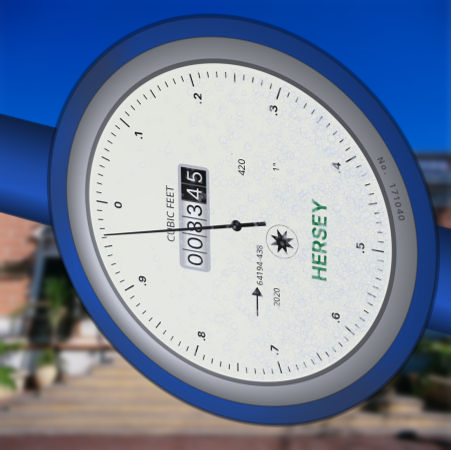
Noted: 8344.96; ft³
